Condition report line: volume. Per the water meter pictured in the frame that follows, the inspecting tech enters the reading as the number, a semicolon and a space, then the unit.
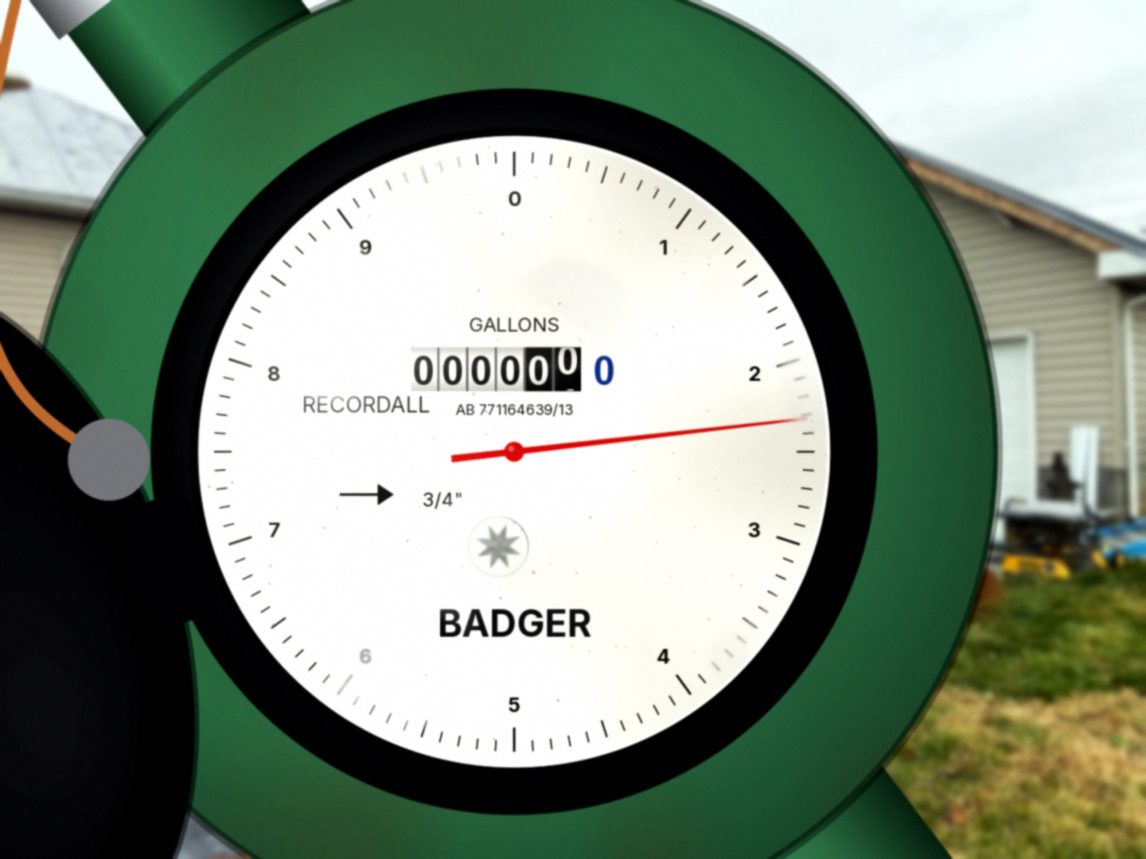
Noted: 2.3; gal
